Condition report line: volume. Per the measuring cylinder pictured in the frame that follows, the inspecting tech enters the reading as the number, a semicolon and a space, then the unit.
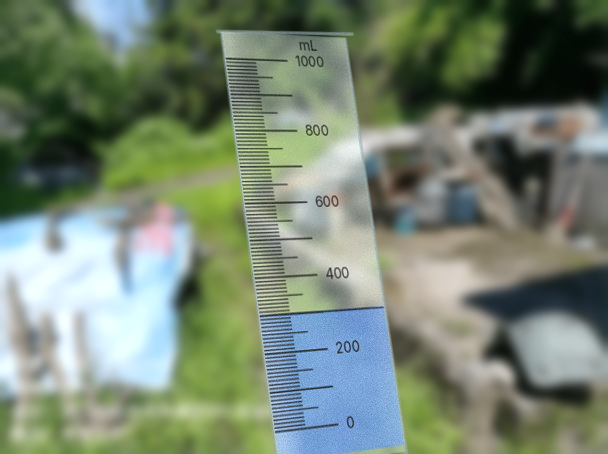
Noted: 300; mL
